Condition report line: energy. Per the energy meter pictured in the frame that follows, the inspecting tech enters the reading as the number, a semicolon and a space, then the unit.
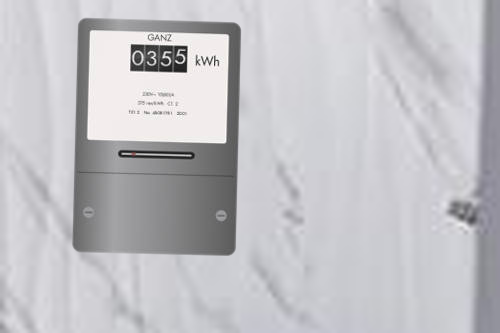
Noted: 355; kWh
